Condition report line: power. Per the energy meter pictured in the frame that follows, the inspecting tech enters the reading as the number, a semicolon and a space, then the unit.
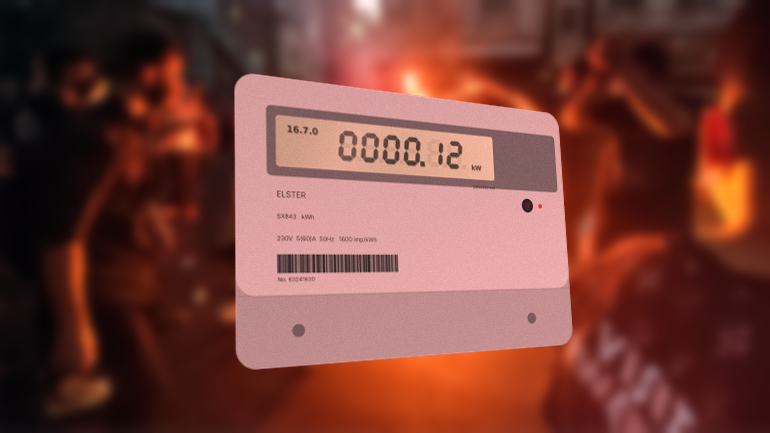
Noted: 0.12; kW
